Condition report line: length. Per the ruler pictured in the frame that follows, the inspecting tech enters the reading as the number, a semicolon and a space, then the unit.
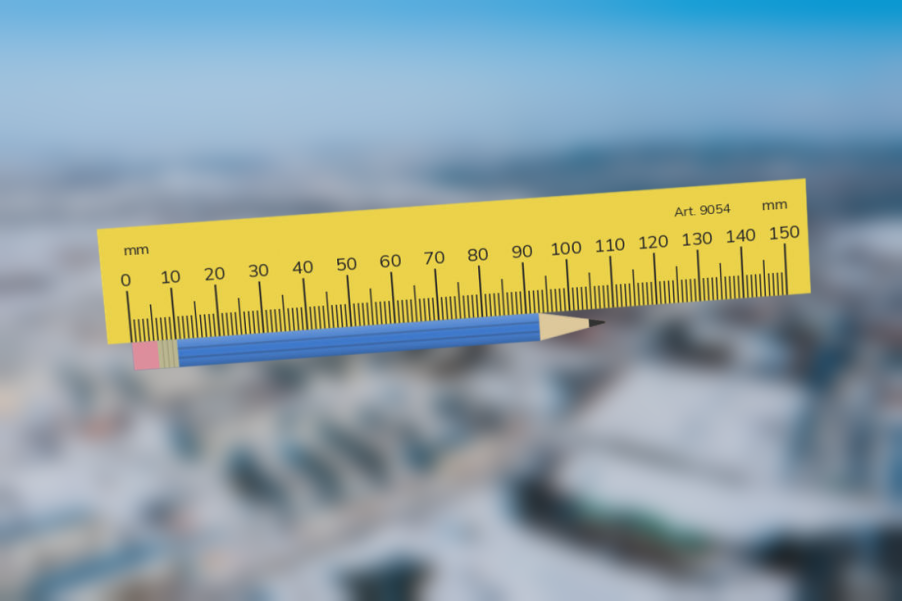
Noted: 108; mm
